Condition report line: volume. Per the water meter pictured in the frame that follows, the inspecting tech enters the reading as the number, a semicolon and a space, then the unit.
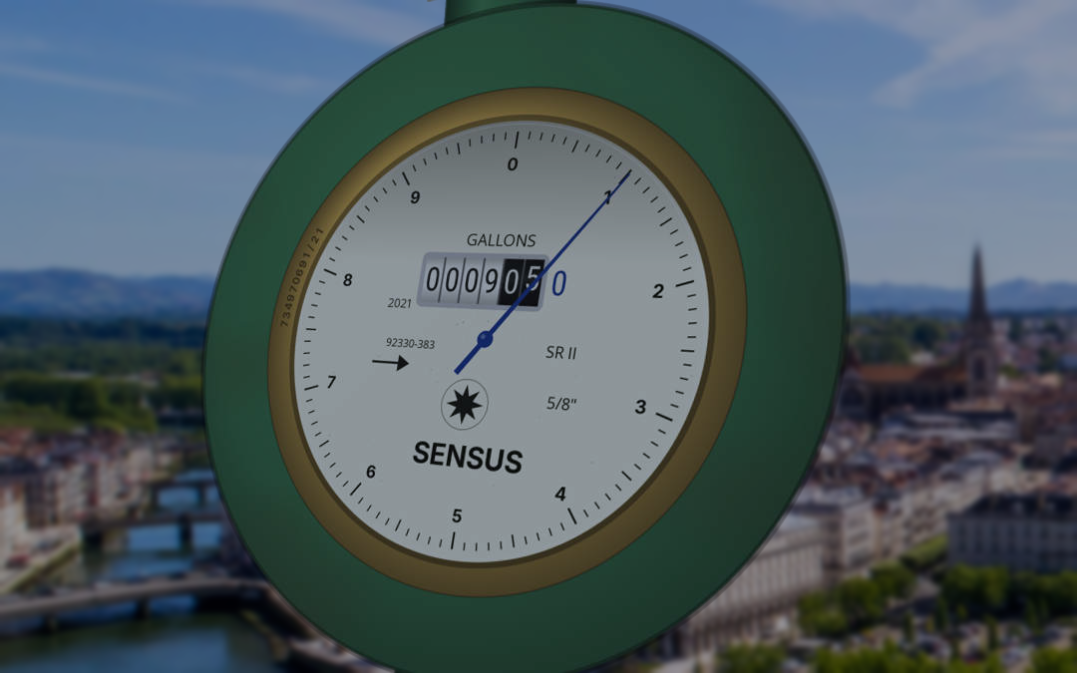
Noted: 9051.0; gal
